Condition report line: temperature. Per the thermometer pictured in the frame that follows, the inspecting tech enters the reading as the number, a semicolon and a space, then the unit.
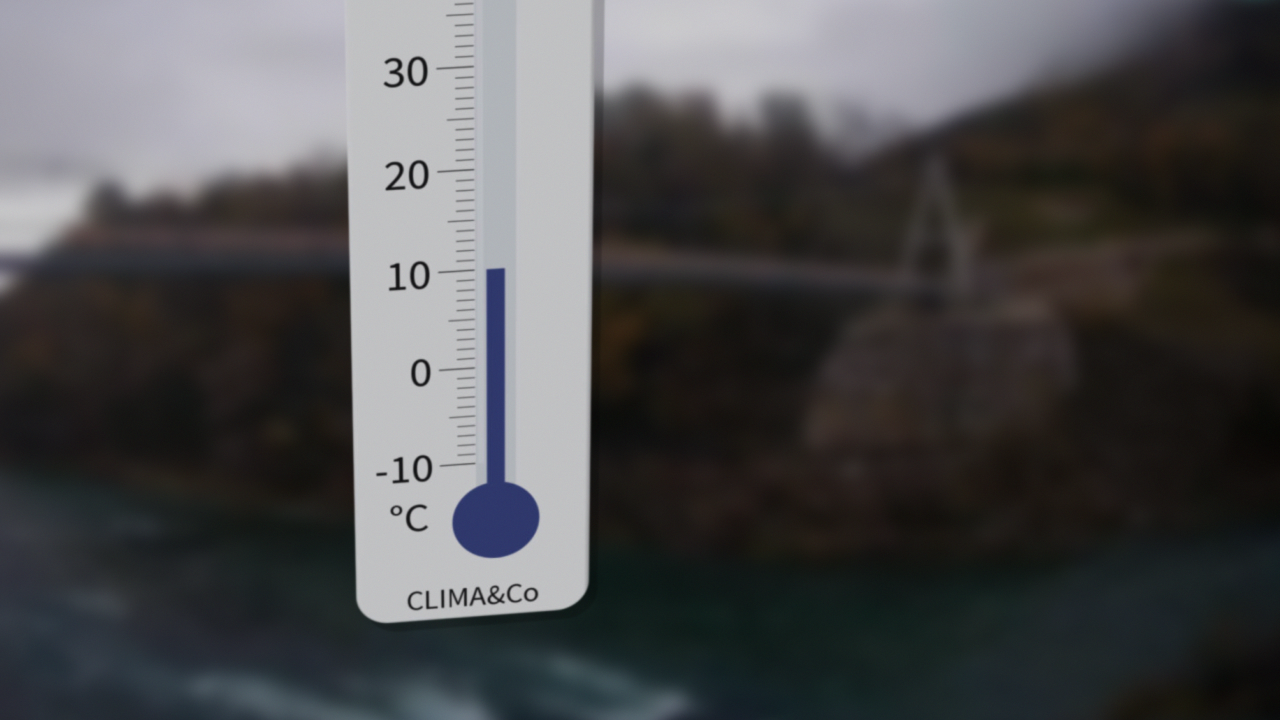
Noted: 10; °C
